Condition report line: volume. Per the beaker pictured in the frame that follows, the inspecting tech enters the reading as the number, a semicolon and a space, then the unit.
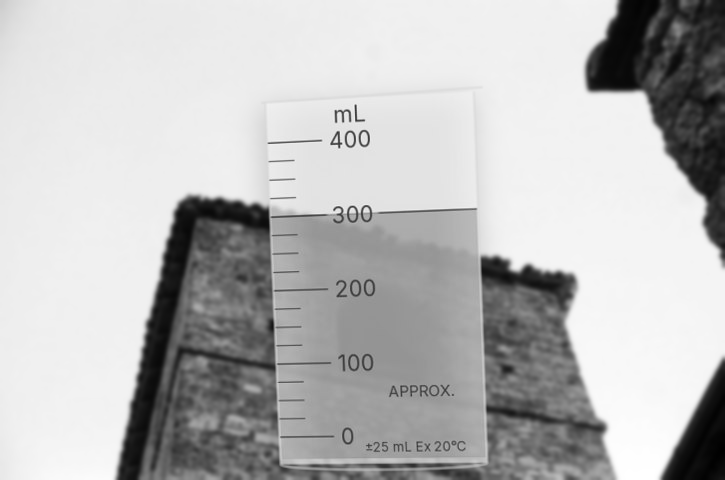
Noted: 300; mL
